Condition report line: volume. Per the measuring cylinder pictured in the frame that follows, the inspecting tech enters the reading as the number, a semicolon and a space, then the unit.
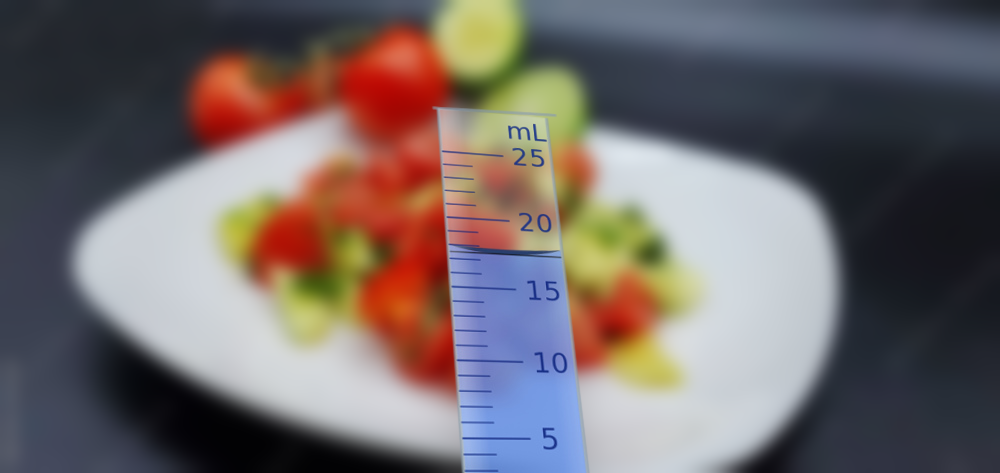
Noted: 17.5; mL
